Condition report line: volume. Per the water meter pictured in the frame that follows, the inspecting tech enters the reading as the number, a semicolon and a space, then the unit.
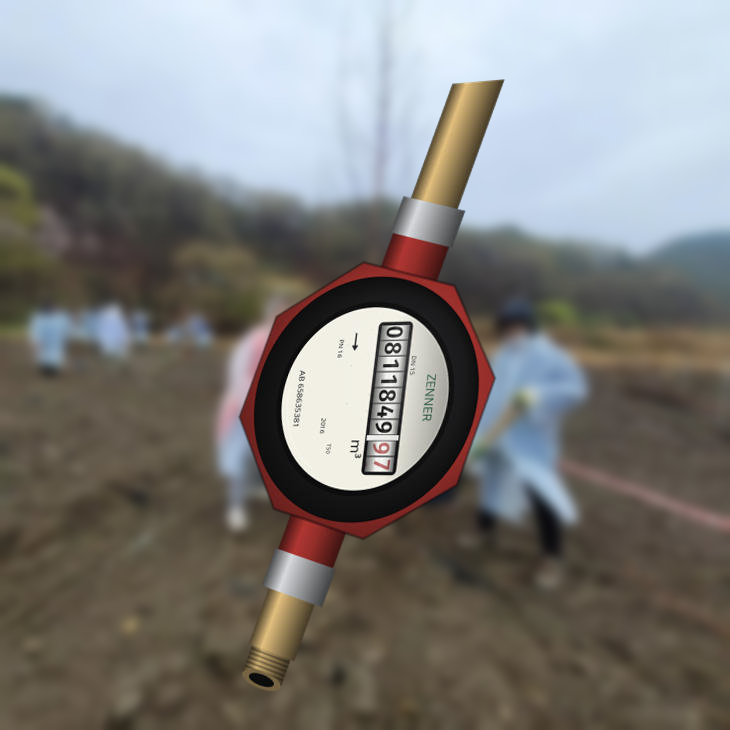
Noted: 811849.97; m³
